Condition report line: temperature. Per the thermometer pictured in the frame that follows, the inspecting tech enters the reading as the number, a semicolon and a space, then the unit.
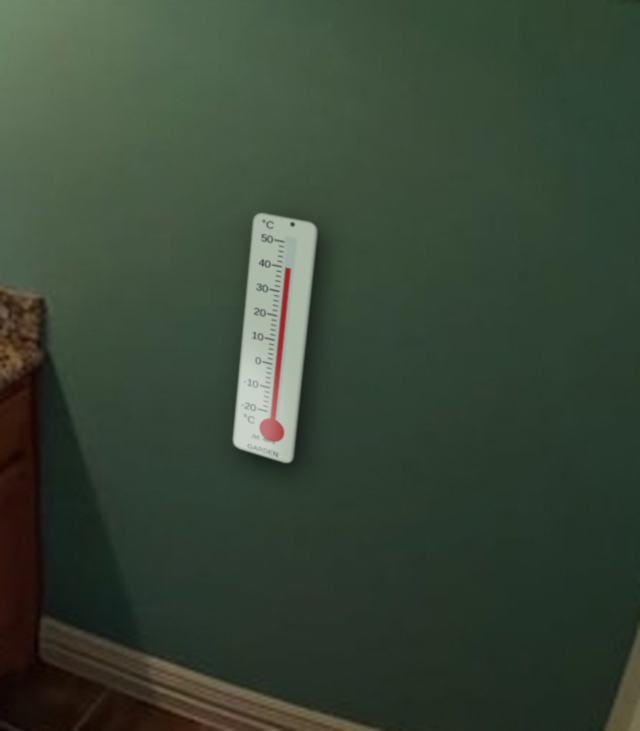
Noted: 40; °C
